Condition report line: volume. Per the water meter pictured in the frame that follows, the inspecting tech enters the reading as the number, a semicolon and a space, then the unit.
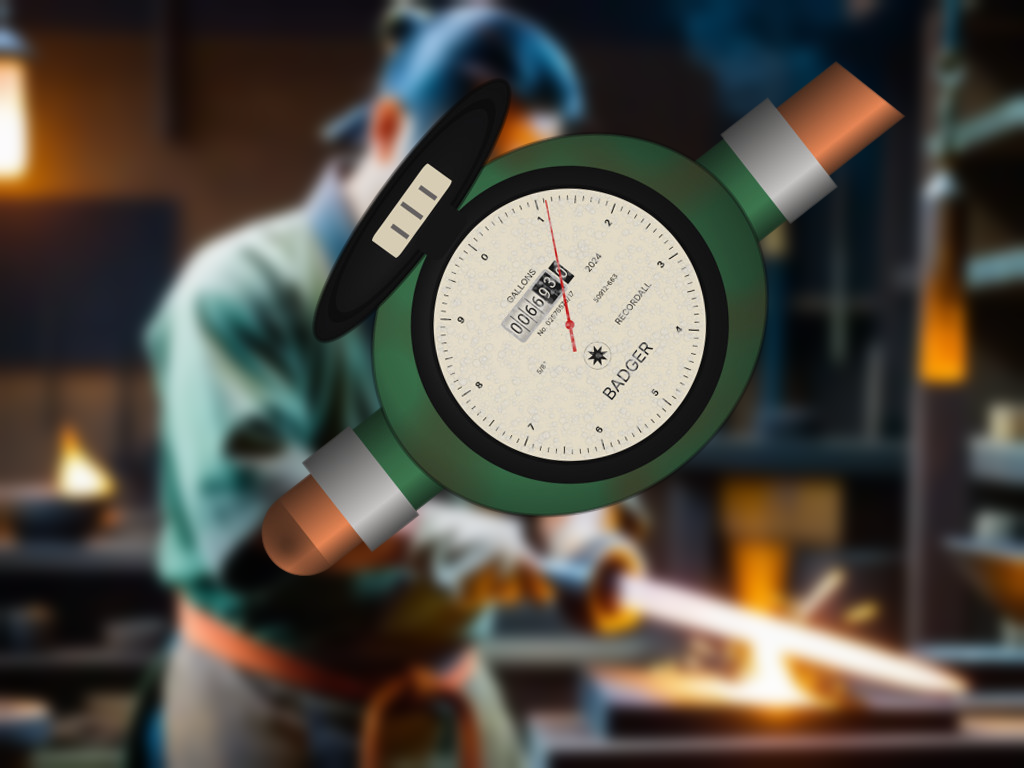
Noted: 66931.1; gal
